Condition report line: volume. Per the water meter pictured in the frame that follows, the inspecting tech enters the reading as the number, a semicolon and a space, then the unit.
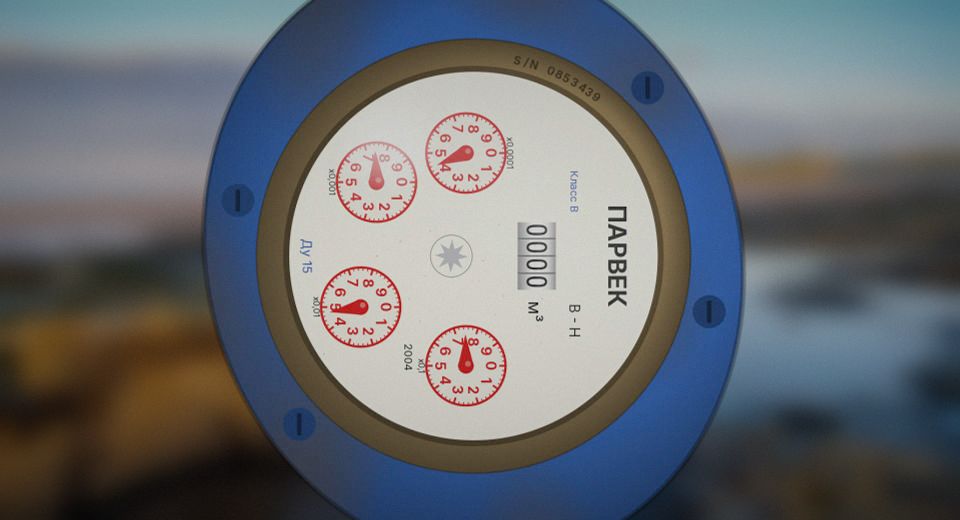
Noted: 0.7474; m³
